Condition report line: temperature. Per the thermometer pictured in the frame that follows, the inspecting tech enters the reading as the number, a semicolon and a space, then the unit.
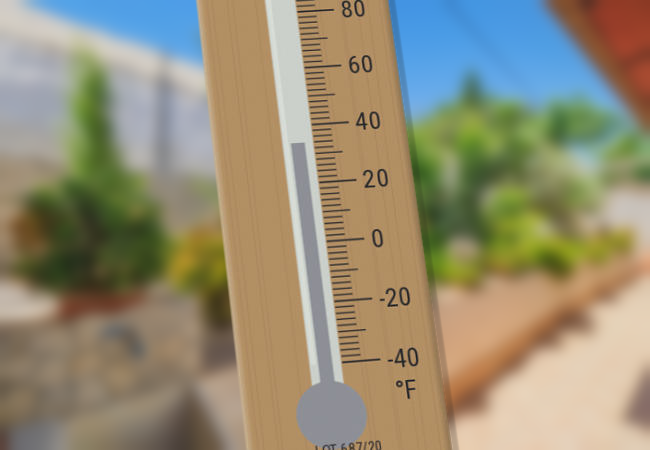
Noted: 34; °F
